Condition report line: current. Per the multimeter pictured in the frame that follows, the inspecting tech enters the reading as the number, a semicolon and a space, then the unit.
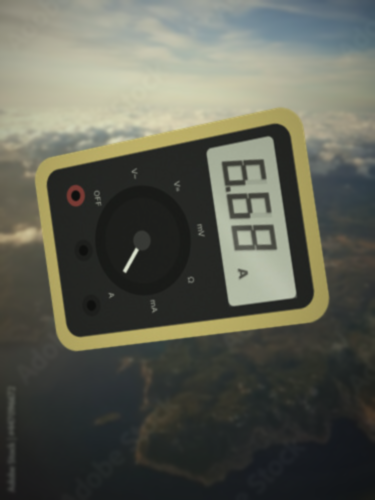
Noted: 6.68; A
